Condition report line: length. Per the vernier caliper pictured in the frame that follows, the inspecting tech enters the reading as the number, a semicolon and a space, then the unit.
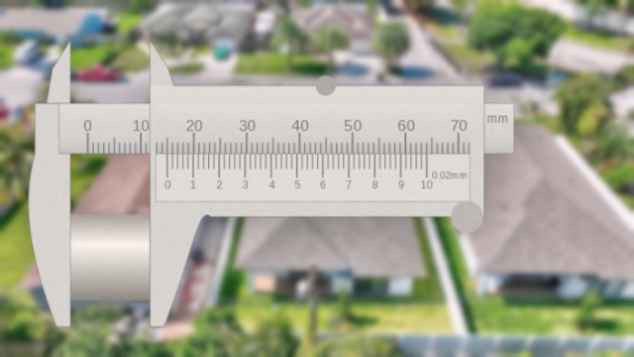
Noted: 15.0; mm
